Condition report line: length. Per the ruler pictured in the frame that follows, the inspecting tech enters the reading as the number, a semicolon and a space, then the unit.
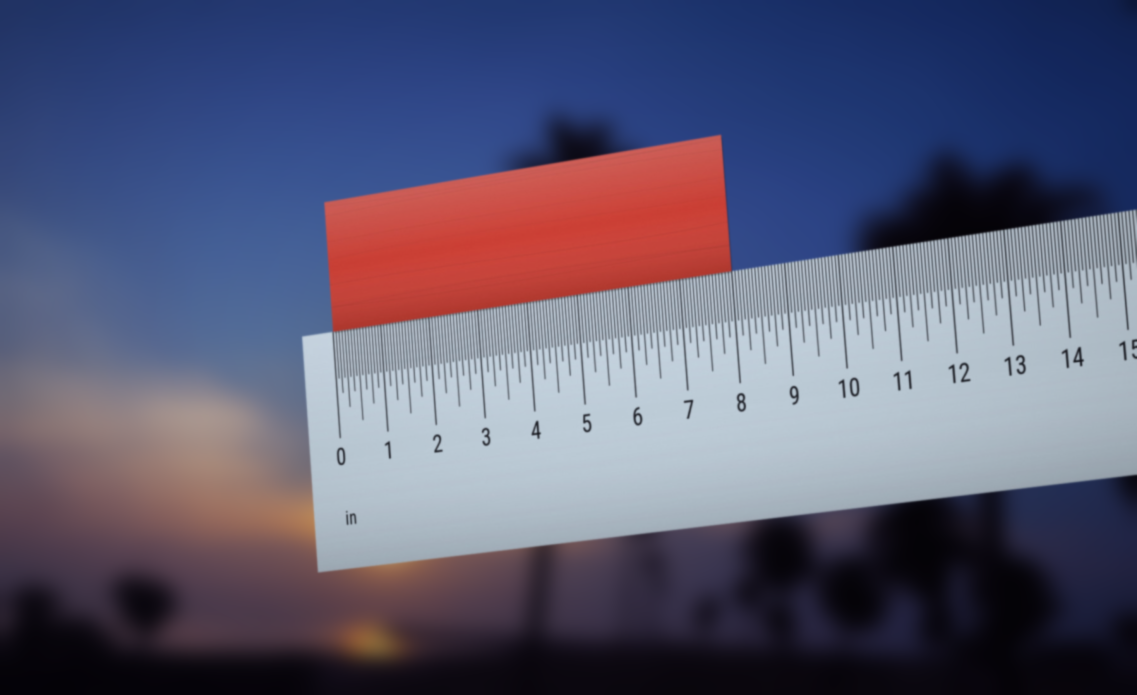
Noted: 8; in
